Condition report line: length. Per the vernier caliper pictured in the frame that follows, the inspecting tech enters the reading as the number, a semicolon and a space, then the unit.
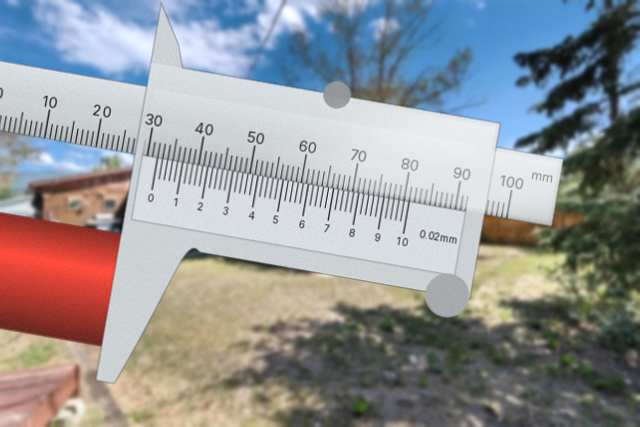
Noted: 32.0; mm
